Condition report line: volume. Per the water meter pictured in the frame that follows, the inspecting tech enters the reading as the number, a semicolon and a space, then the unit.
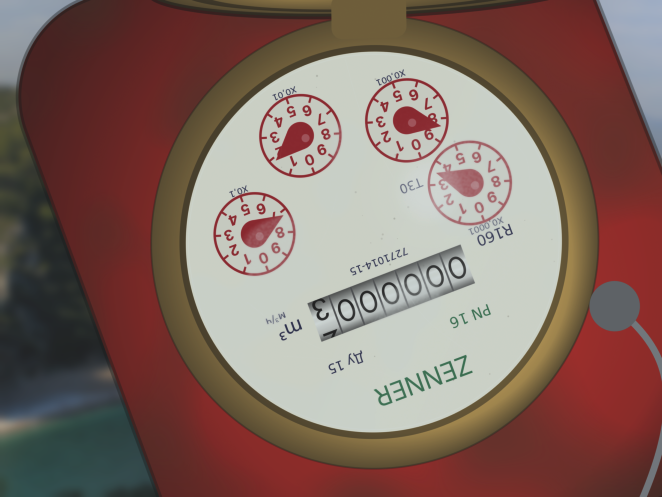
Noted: 2.7183; m³
